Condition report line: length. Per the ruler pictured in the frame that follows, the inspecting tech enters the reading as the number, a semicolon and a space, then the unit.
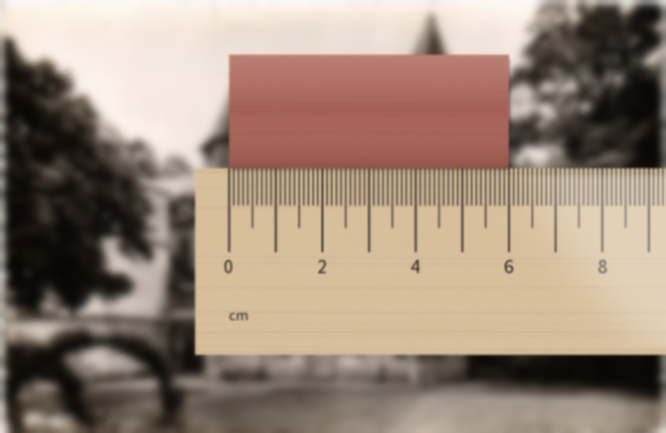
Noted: 6; cm
